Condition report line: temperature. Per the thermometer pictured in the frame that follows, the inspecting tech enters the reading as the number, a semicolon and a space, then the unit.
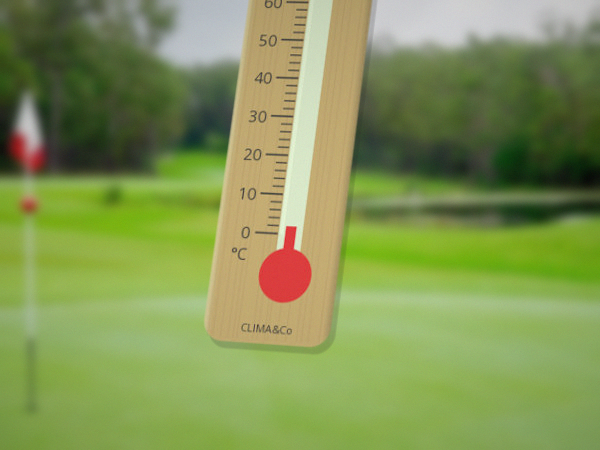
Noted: 2; °C
